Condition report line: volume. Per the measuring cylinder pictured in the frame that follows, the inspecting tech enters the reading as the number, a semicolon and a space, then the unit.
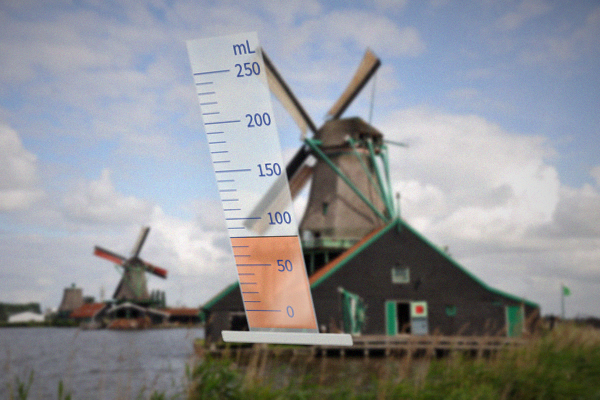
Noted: 80; mL
